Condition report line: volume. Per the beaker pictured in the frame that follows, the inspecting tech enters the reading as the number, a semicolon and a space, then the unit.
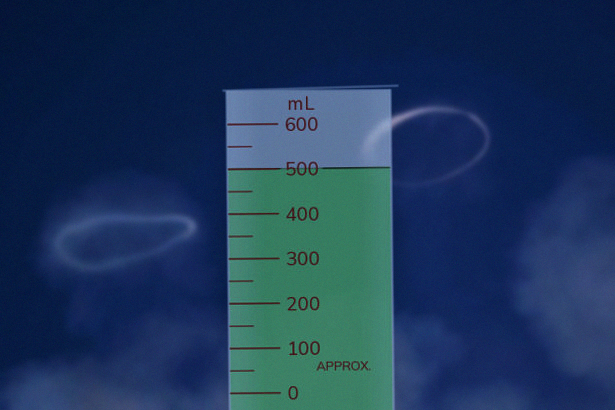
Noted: 500; mL
